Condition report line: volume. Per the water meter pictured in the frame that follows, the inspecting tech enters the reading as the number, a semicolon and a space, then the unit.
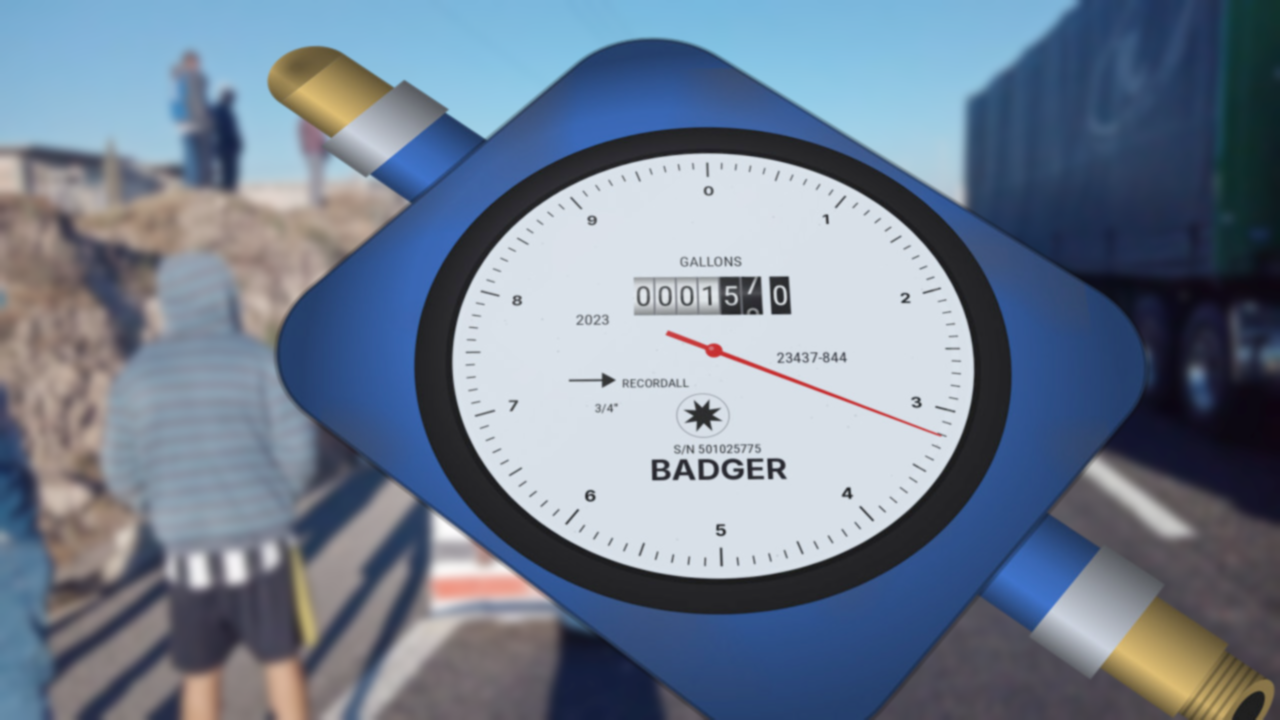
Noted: 1573.2; gal
